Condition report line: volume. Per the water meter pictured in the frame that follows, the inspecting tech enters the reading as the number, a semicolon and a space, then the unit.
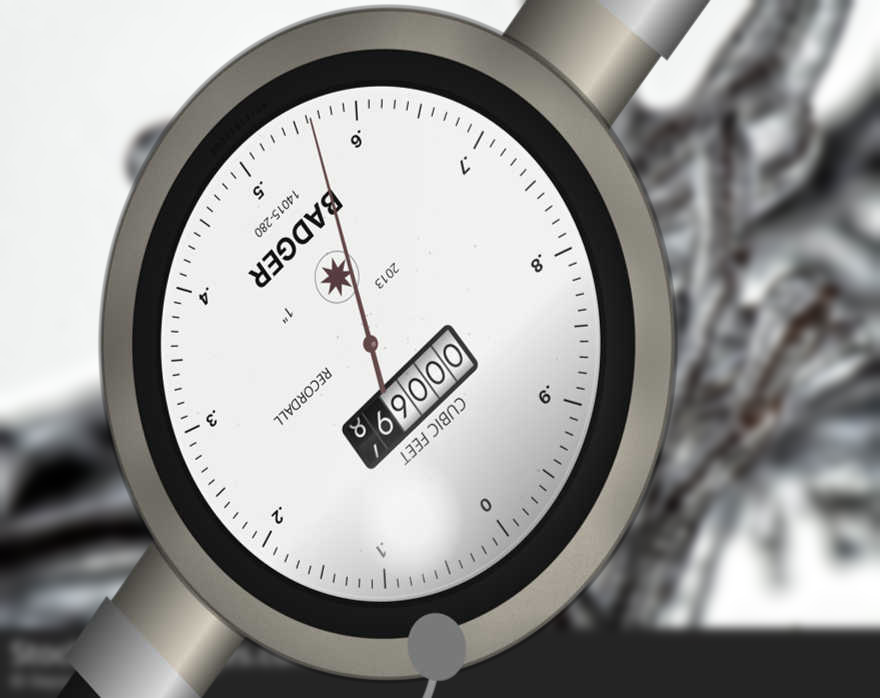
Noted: 697.56; ft³
